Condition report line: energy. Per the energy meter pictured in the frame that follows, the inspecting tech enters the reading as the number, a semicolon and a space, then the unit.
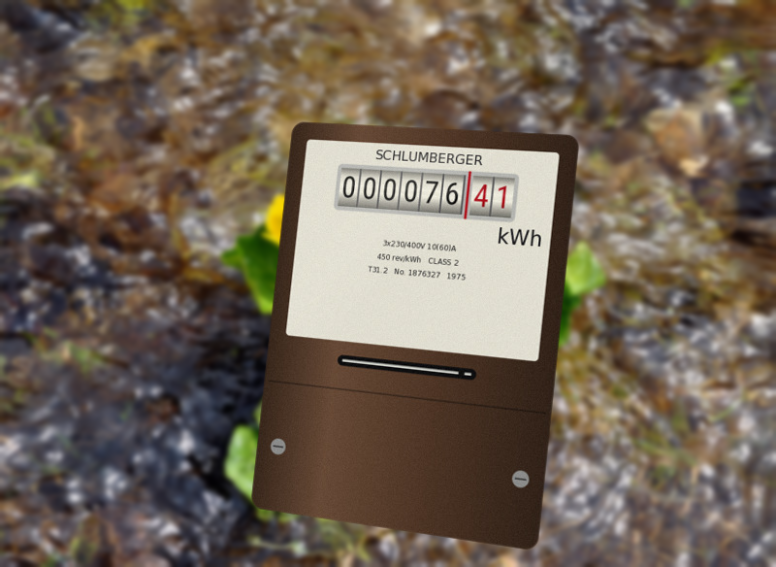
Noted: 76.41; kWh
